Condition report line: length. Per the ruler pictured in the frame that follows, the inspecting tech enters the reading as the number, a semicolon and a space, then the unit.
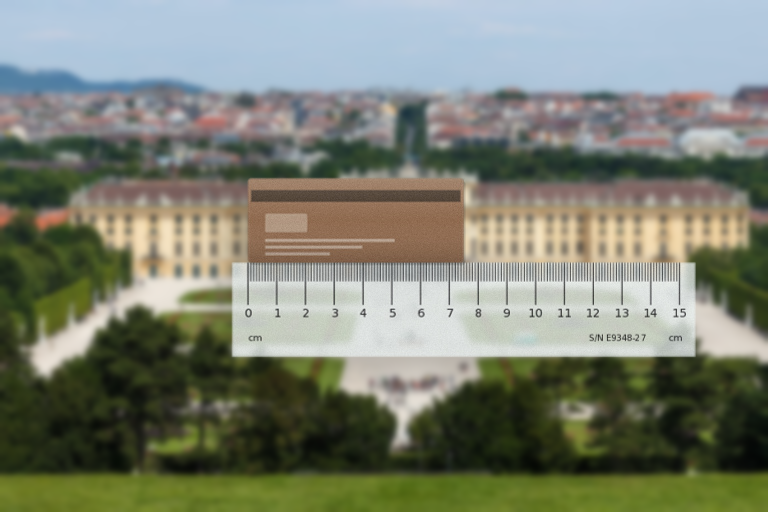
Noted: 7.5; cm
